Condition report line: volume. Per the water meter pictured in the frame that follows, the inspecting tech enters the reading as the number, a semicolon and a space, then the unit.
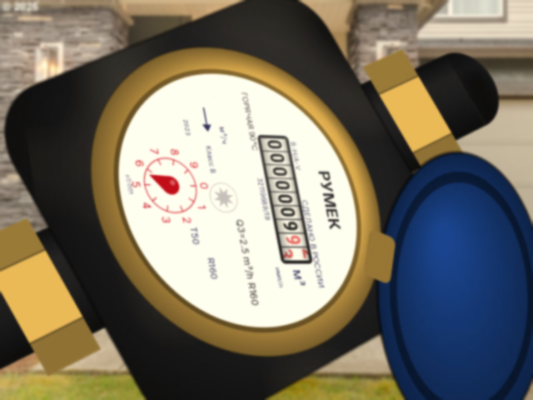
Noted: 9.925; m³
